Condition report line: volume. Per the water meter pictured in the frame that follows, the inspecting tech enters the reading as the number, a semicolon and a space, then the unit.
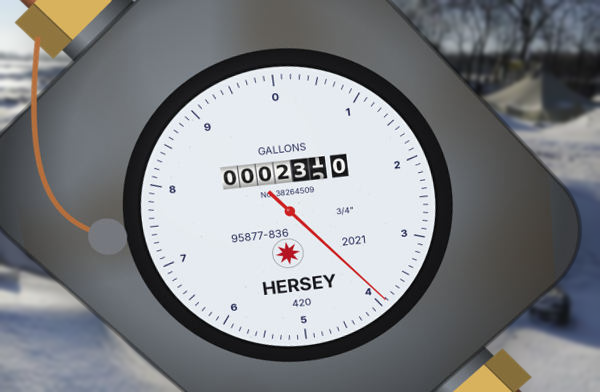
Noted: 2313.9; gal
